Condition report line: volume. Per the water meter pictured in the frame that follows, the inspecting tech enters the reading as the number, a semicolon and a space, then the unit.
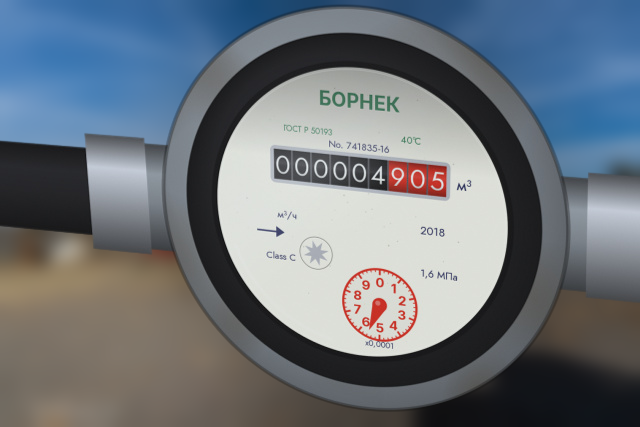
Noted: 4.9055; m³
